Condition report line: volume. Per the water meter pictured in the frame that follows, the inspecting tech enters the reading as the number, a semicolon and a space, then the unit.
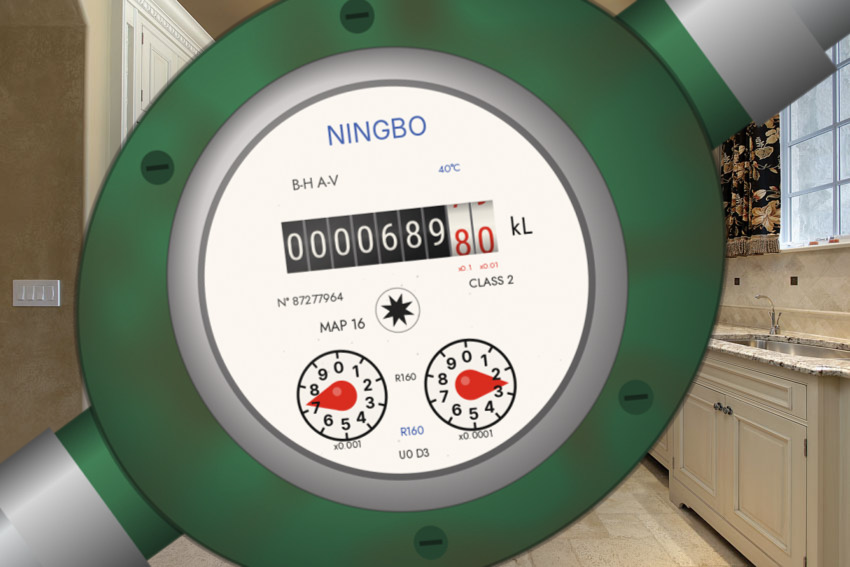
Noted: 689.7972; kL
